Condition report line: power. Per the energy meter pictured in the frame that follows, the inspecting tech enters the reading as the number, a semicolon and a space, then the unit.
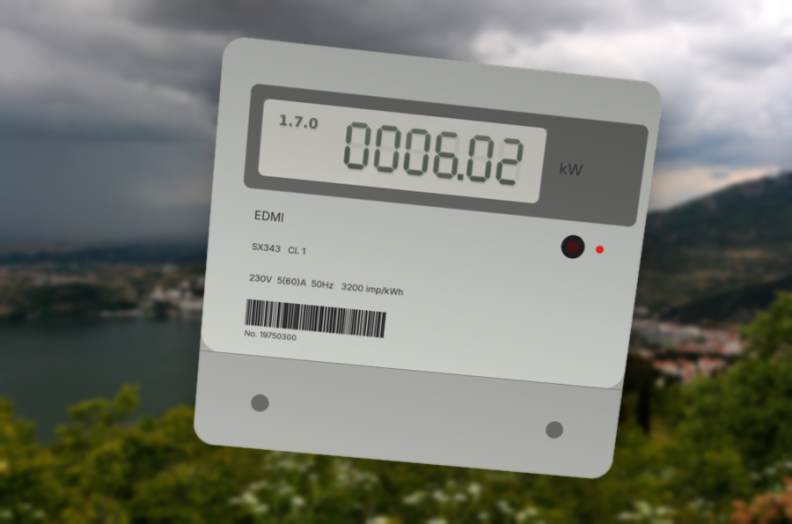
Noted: 6.02; kW
